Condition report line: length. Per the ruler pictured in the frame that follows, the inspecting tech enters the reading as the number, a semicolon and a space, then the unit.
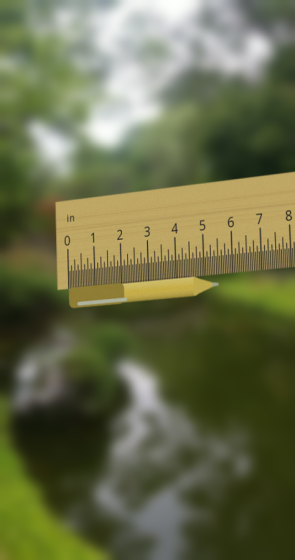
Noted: 5.5; in
